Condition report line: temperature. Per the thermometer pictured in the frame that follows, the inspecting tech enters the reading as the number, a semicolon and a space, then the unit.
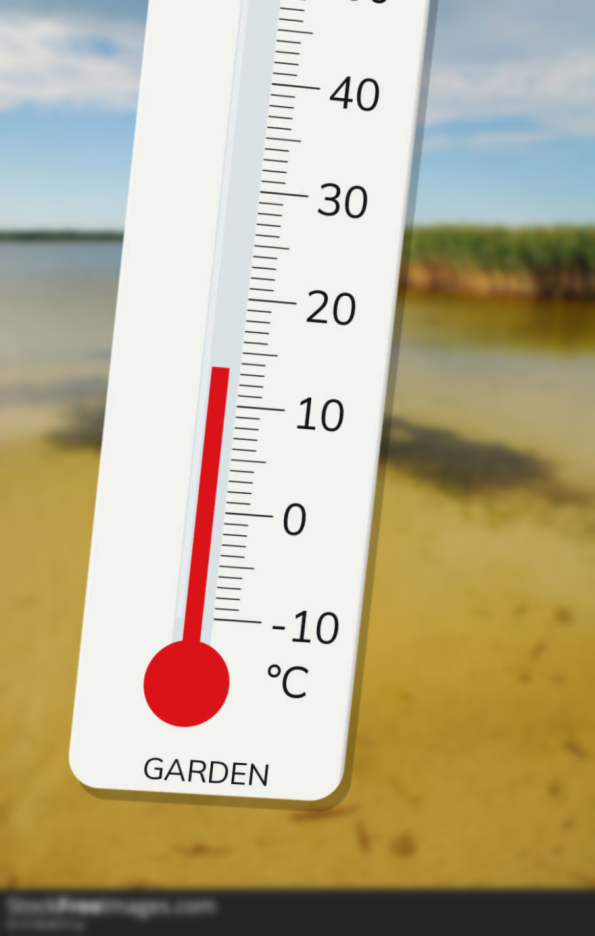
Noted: 13.5; °C
